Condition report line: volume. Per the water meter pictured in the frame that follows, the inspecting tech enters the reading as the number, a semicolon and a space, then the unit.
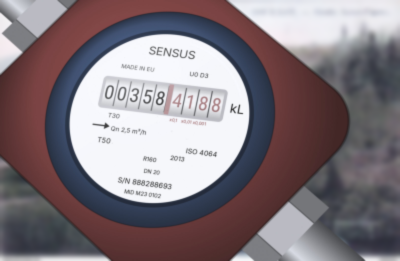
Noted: 358.4188; kL
